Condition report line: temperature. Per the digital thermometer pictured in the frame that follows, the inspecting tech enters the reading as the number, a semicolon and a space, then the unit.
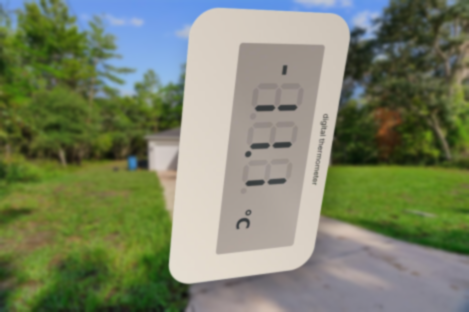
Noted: -11.1; °C
